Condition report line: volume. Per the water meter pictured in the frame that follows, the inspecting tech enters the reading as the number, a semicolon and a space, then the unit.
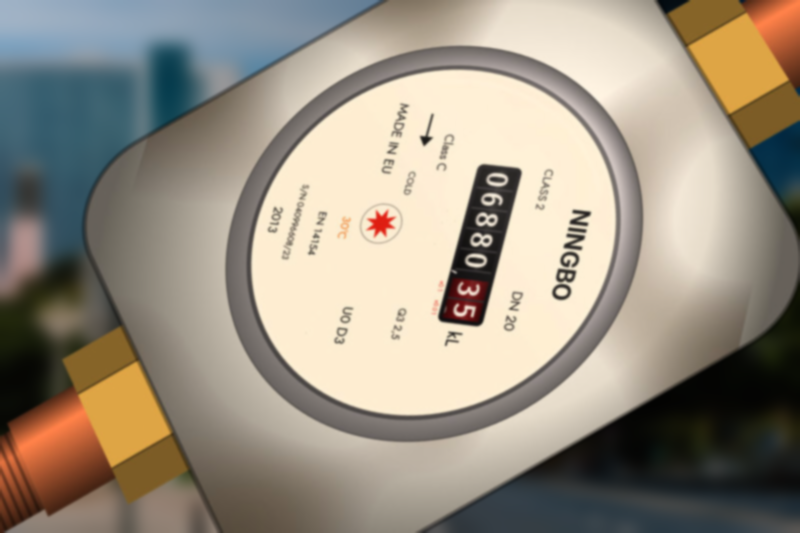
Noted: 6880.35; kL
